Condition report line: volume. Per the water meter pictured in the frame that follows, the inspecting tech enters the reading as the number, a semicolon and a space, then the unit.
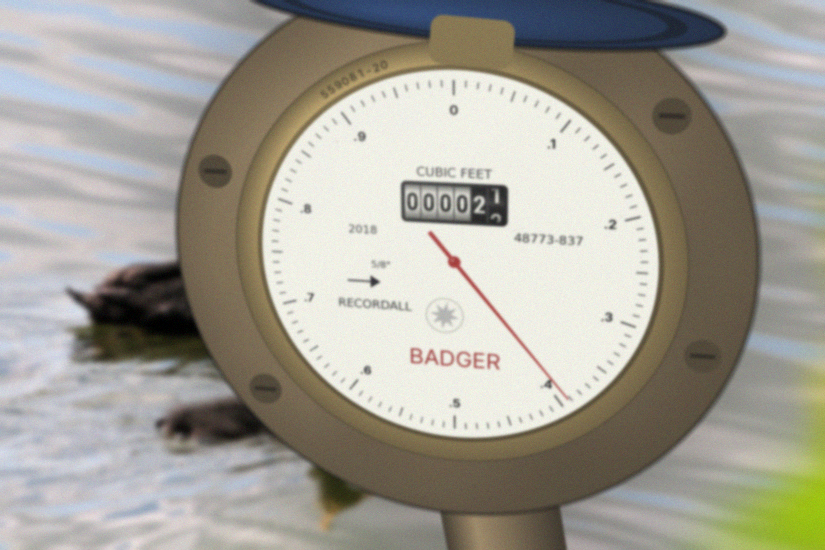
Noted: 21.39; ft³
